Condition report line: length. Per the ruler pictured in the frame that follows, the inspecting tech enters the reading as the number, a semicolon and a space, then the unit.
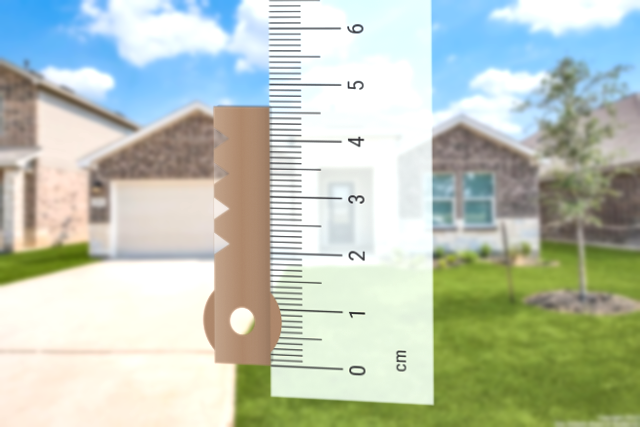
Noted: 4.6; cm
